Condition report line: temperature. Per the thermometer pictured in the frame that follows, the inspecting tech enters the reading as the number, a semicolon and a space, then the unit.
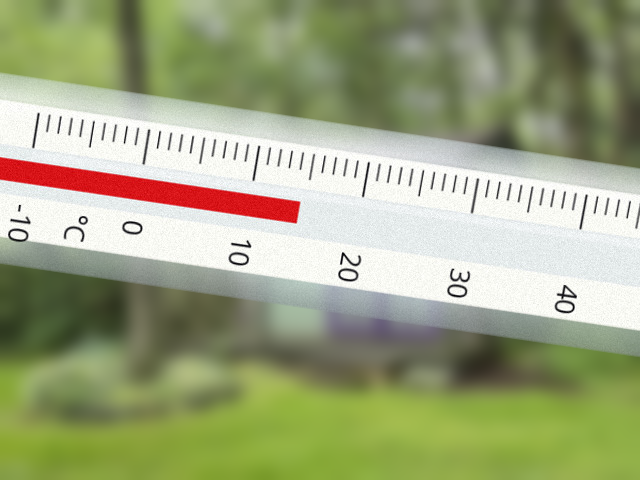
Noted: 14.5; °C
